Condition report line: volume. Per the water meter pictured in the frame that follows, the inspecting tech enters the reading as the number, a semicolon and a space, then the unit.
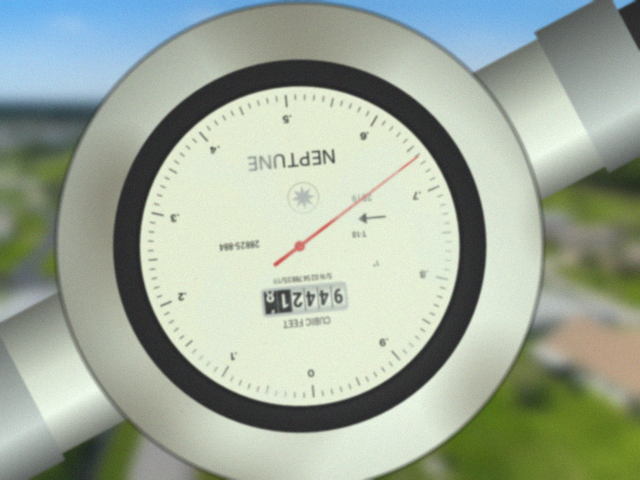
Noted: 944217.66; ft³
